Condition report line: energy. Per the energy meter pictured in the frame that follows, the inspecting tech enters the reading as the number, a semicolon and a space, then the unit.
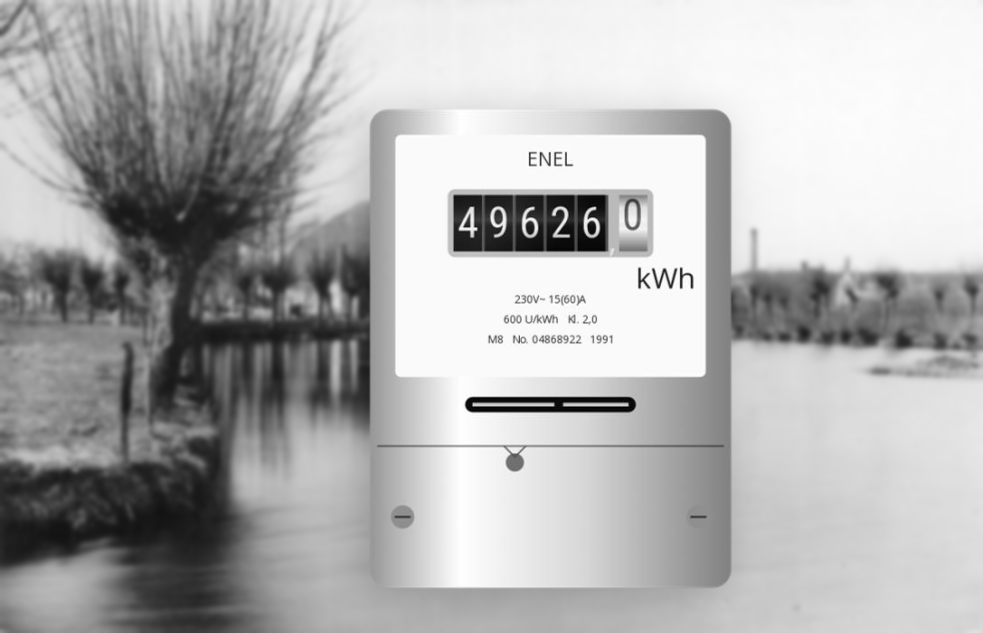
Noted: 49626.0; kWh
